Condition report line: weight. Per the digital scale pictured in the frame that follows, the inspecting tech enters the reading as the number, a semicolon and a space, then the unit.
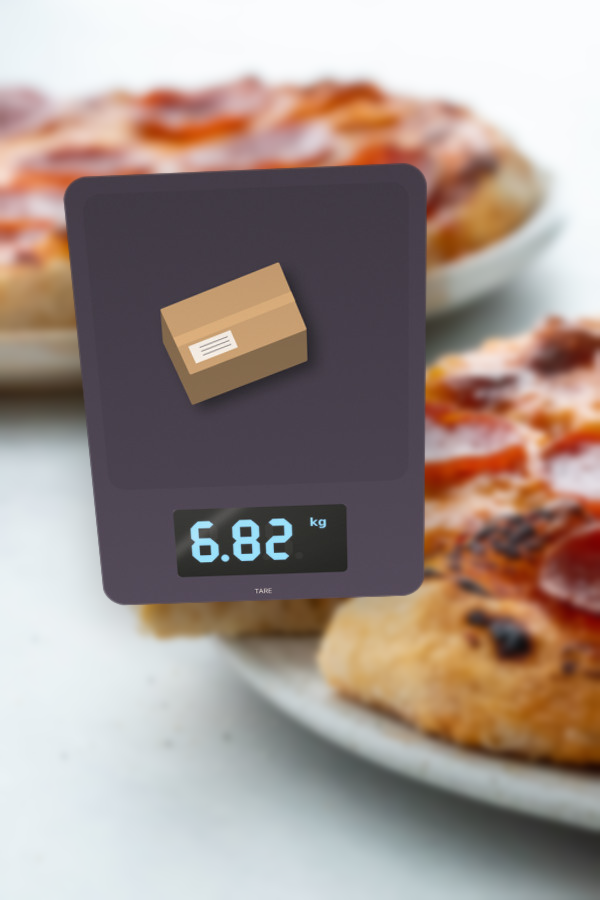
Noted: 6.82; kg
